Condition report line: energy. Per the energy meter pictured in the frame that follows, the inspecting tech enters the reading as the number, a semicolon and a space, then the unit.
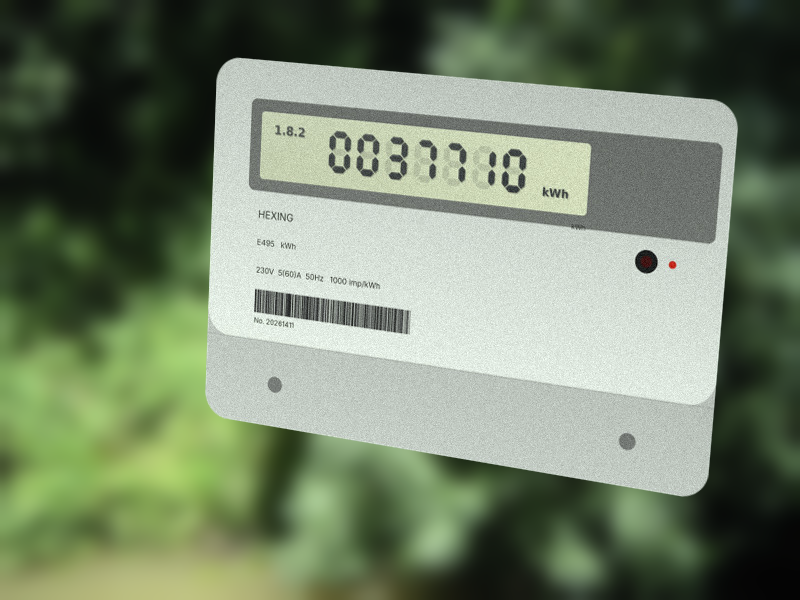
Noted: 37710; kWh
